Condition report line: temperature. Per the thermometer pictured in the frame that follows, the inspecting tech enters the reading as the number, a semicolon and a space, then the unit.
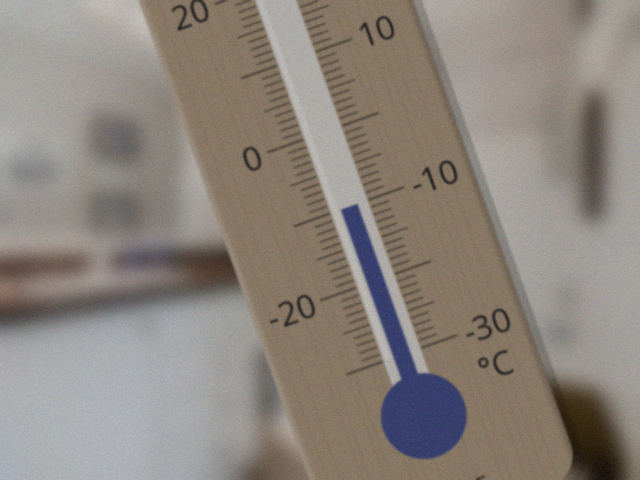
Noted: -10; °C
